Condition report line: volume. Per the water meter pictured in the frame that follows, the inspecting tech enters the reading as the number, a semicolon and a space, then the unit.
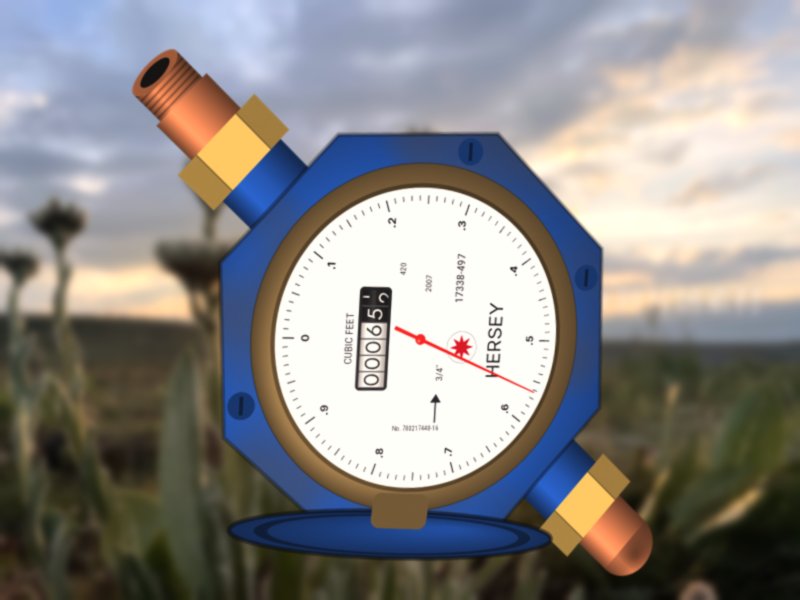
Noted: 651.56; ft³
